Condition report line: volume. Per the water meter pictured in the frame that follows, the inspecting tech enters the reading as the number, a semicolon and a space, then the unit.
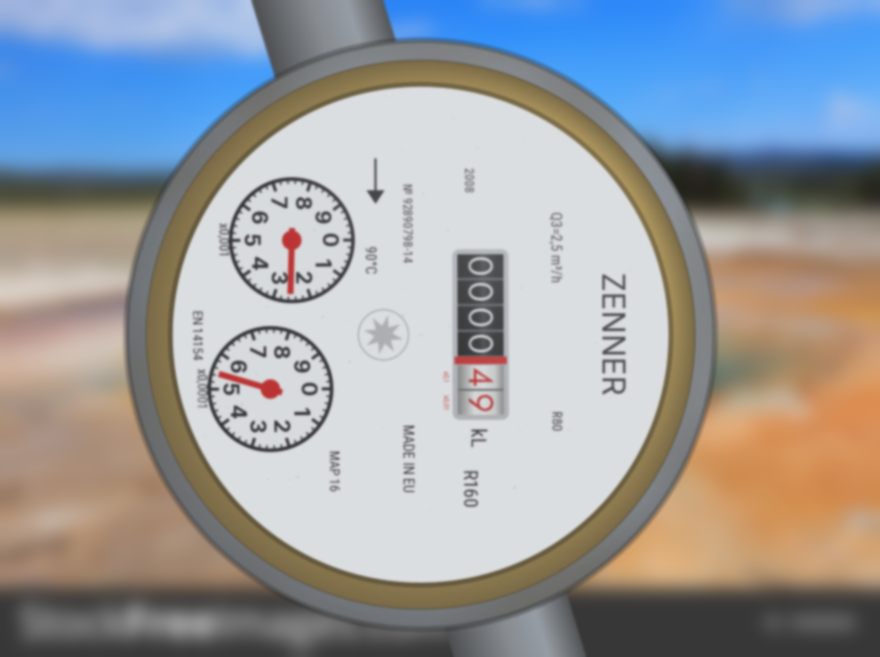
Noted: 0.4925; kL
